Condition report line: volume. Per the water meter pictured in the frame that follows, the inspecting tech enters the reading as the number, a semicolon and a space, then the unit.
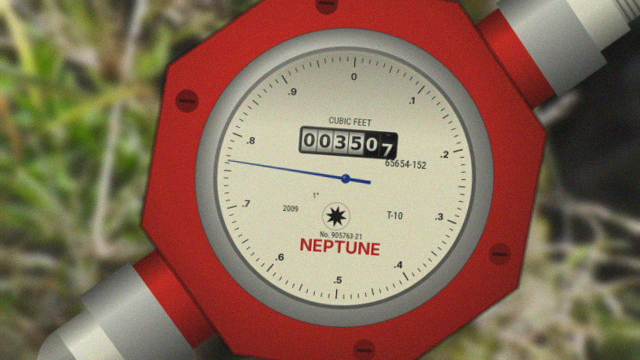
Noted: 3506.76; ft³
